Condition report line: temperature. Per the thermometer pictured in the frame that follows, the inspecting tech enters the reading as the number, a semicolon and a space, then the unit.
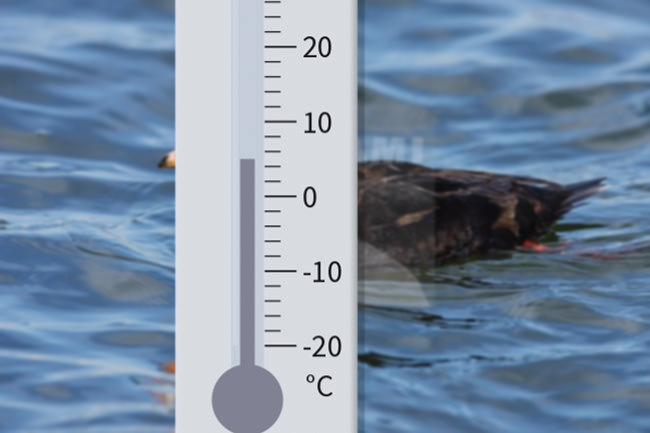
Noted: 5; °C
